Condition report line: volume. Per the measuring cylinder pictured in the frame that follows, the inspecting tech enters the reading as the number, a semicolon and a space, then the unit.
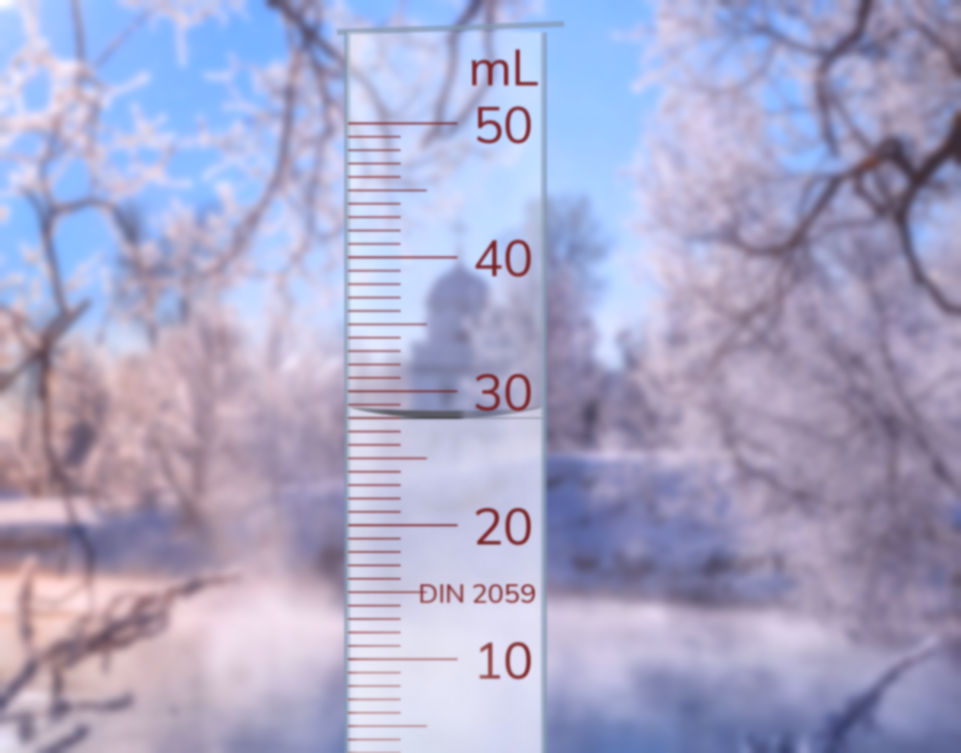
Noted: 28; mL
